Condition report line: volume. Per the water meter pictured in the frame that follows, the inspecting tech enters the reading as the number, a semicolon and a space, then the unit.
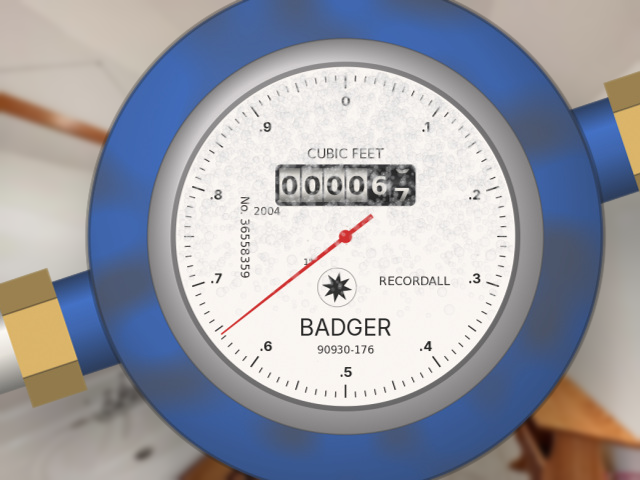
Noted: 66.64; ft³
